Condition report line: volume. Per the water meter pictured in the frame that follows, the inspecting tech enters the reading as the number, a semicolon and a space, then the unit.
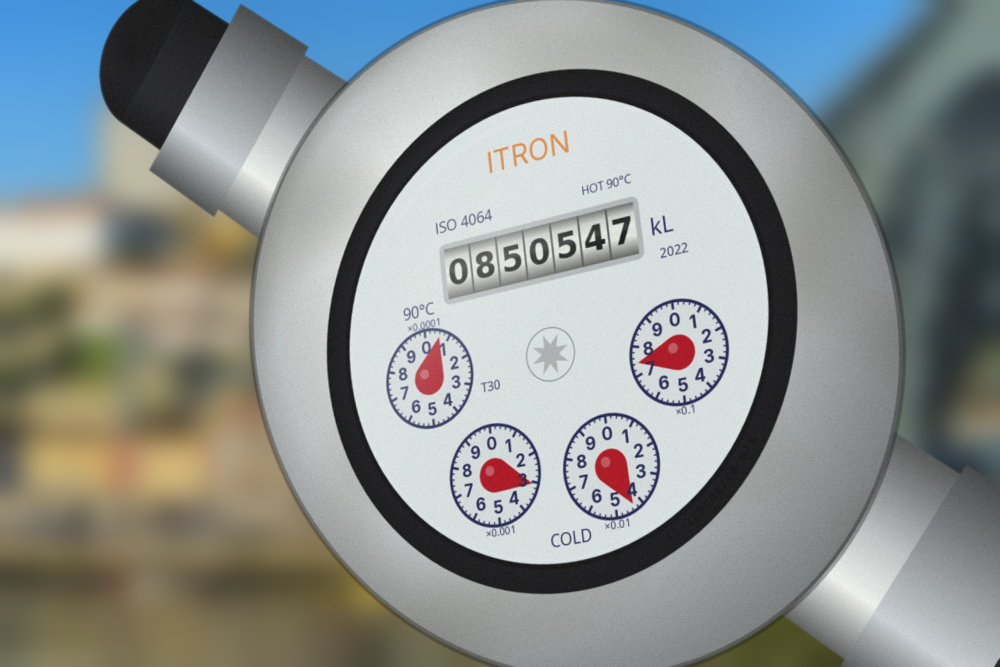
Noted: 850547.7430; kL
